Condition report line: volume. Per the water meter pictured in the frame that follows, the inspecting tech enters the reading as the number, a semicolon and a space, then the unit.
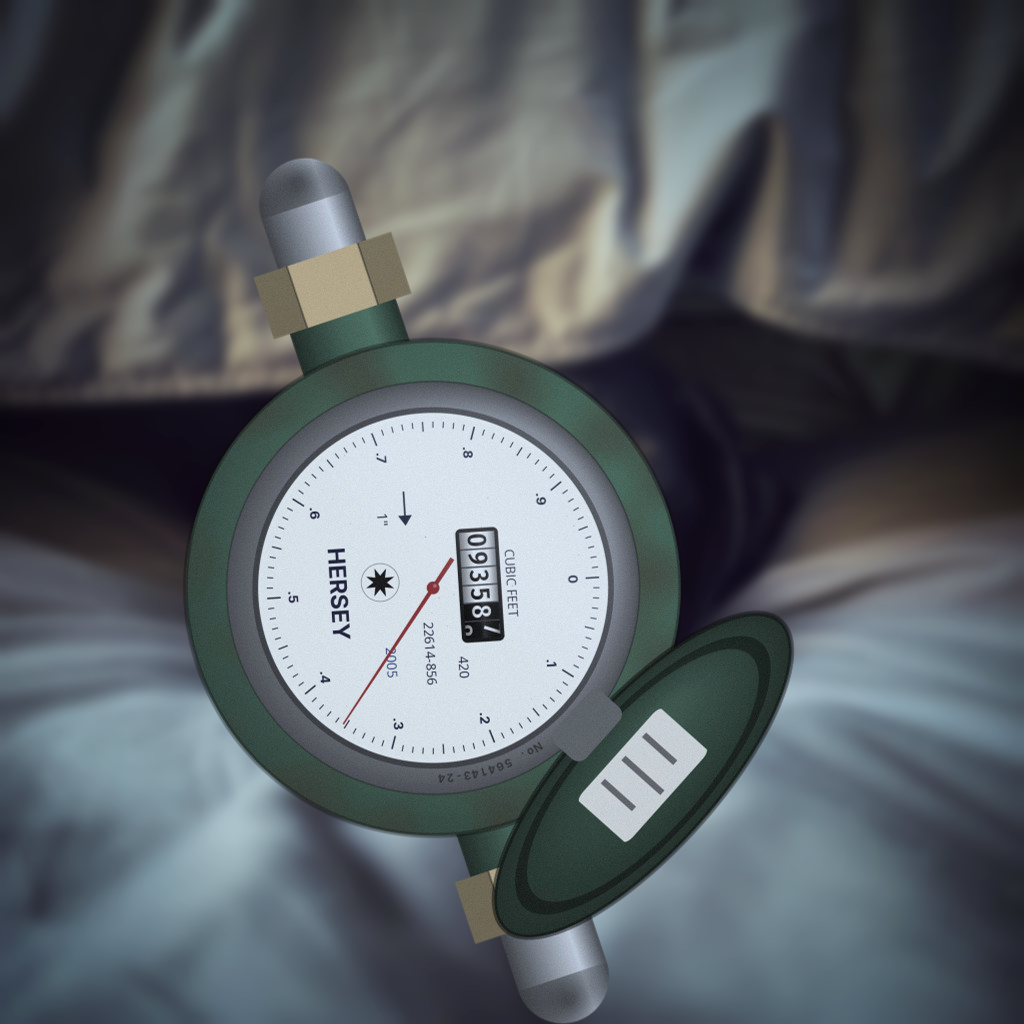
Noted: 93587.35; ft³
